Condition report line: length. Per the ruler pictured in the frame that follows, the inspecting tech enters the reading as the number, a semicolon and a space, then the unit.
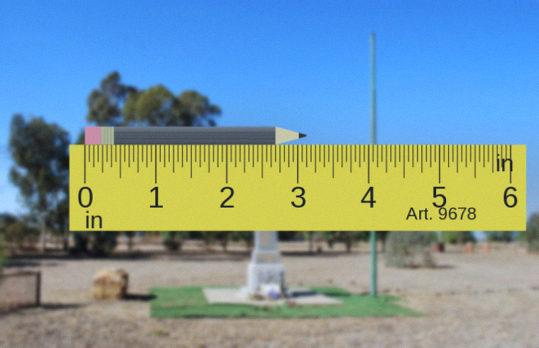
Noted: 3.125; in
